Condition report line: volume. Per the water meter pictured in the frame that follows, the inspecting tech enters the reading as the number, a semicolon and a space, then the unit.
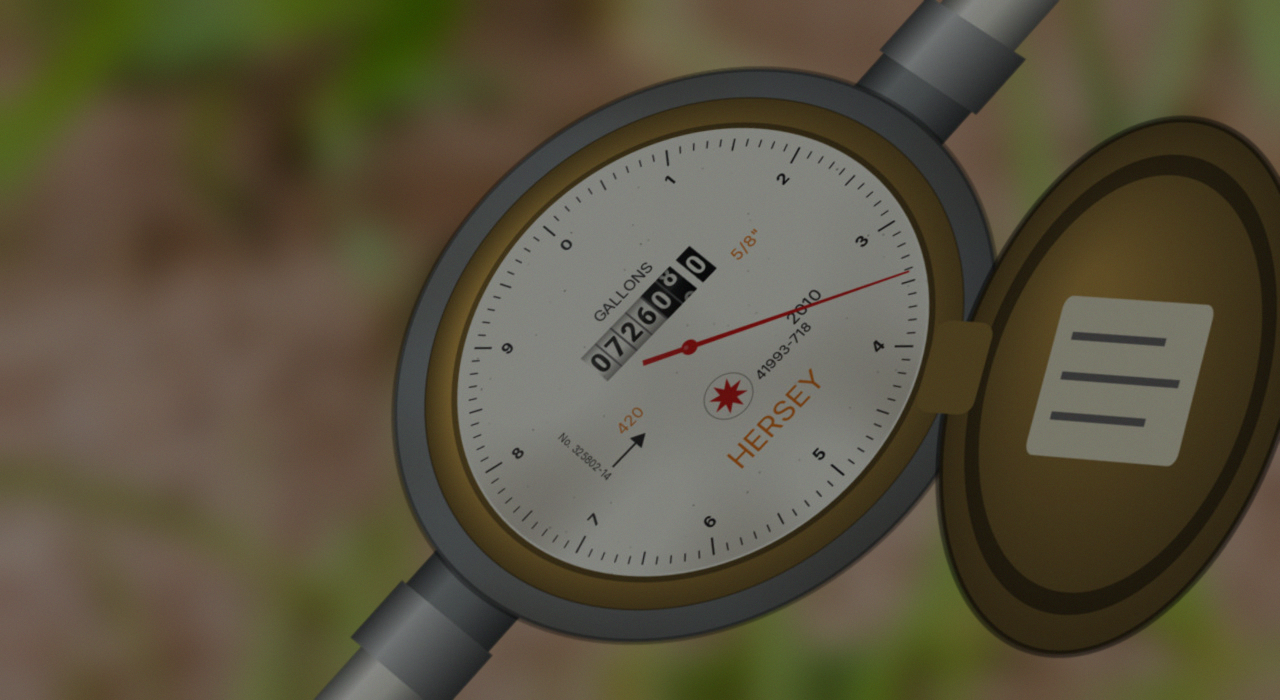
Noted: 726083.4; gal
